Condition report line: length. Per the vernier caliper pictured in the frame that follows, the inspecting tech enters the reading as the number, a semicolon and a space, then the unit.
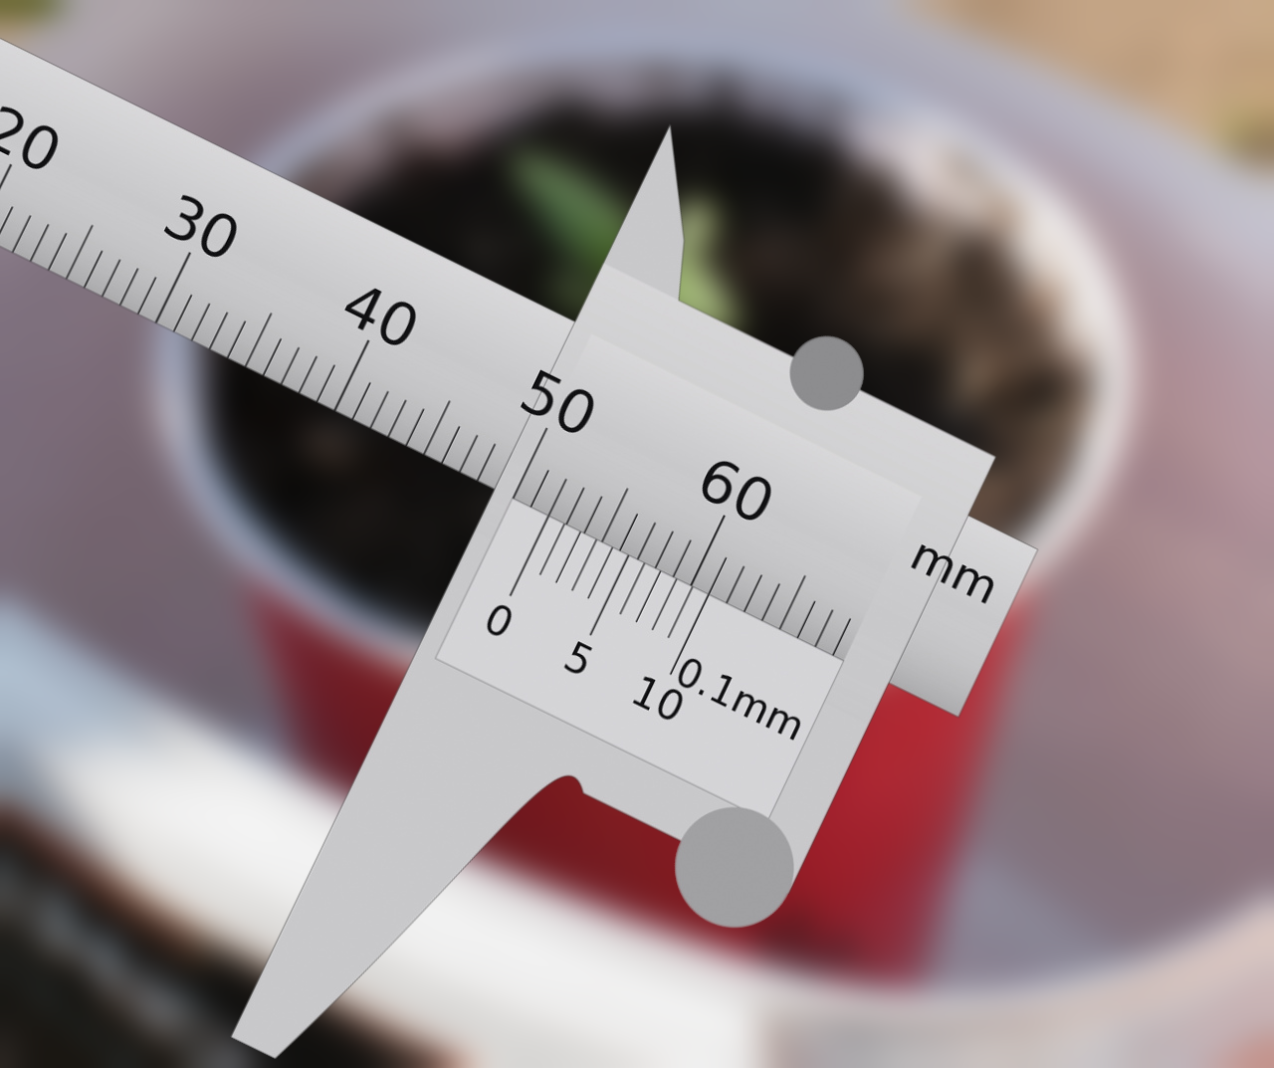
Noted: 52.0; mm
